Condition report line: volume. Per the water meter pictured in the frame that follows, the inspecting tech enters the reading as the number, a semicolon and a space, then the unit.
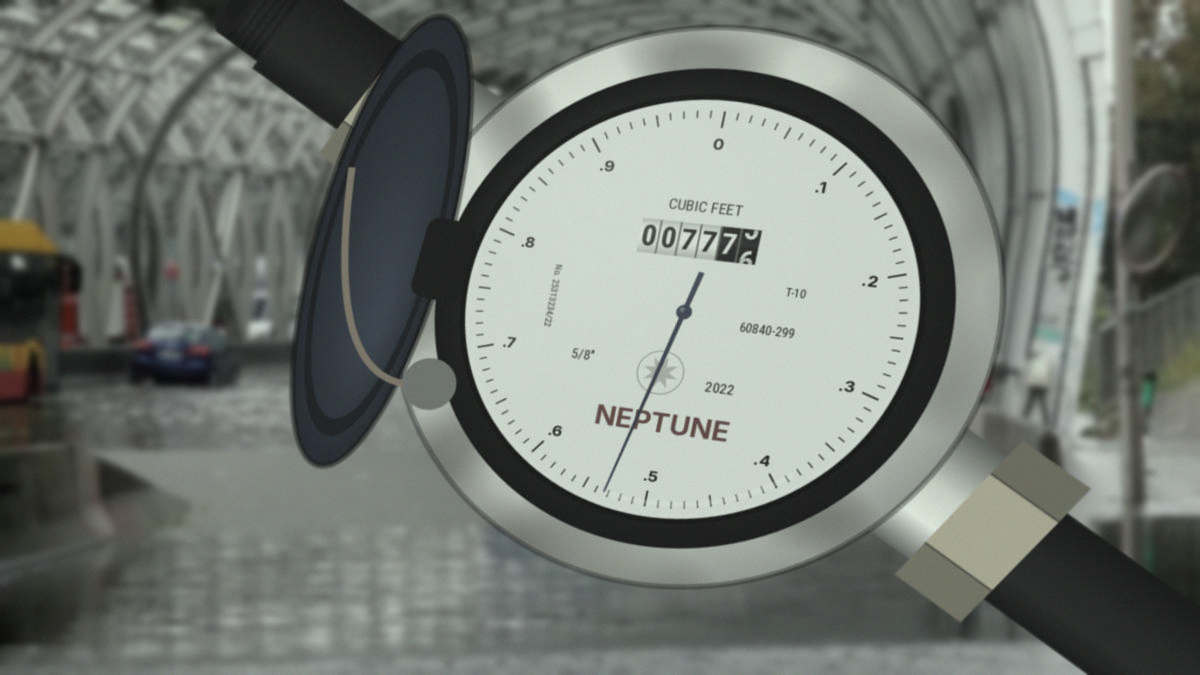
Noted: 7775.53; ft³
